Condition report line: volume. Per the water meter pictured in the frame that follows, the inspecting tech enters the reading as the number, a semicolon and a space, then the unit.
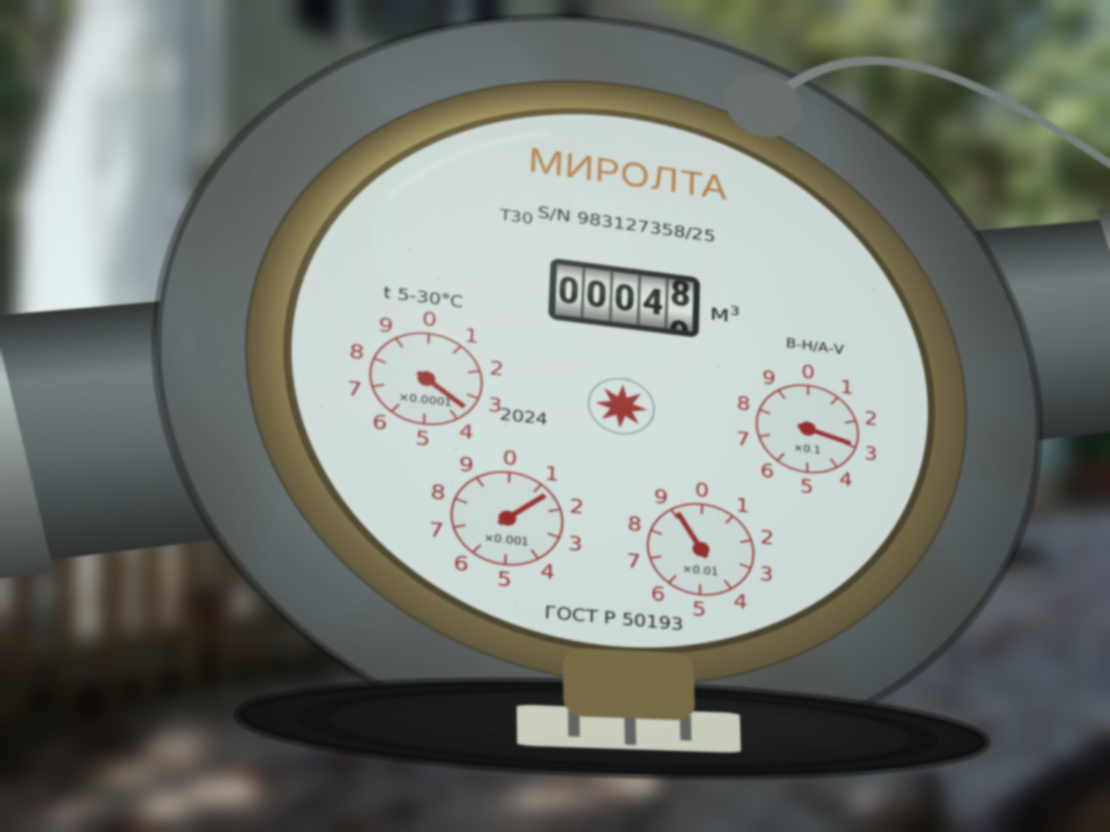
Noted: 48.2913; m³
